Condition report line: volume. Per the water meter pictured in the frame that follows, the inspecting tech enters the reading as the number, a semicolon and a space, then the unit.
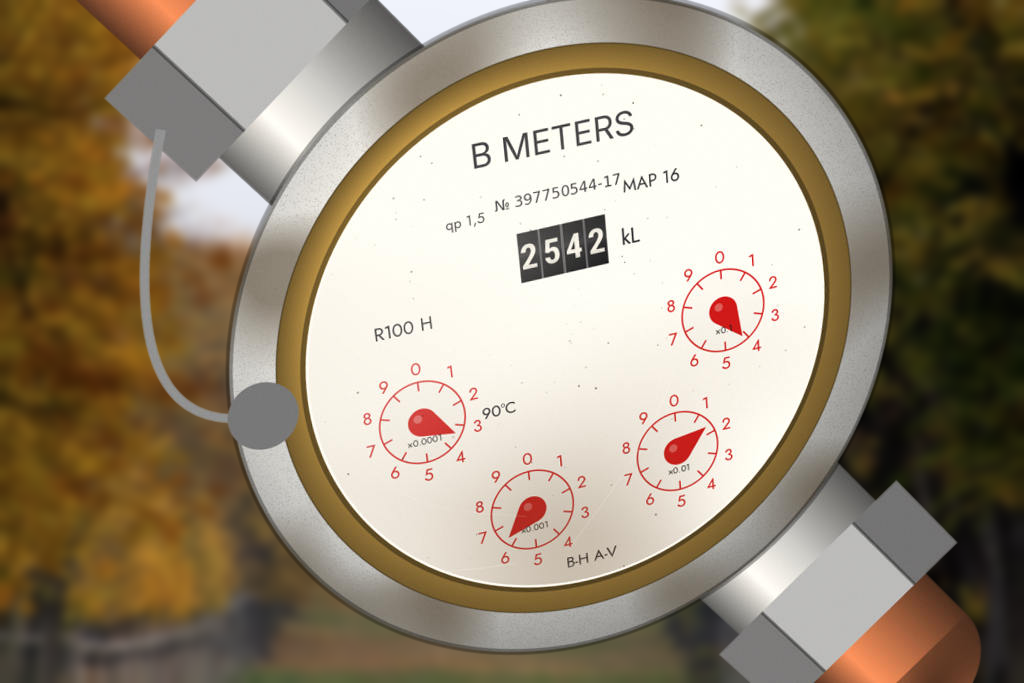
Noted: 2542.4163; kL
